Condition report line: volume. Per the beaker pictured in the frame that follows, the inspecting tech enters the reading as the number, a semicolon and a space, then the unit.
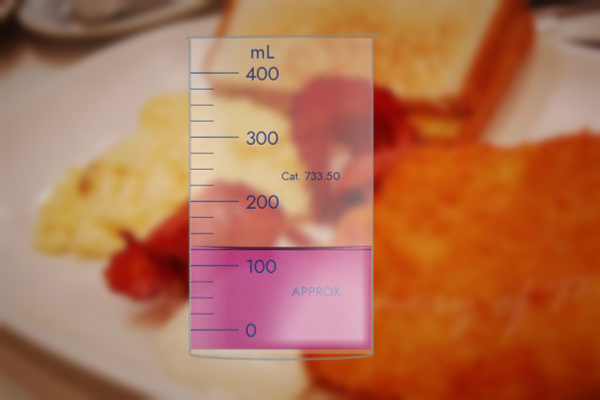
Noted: 125; mL
